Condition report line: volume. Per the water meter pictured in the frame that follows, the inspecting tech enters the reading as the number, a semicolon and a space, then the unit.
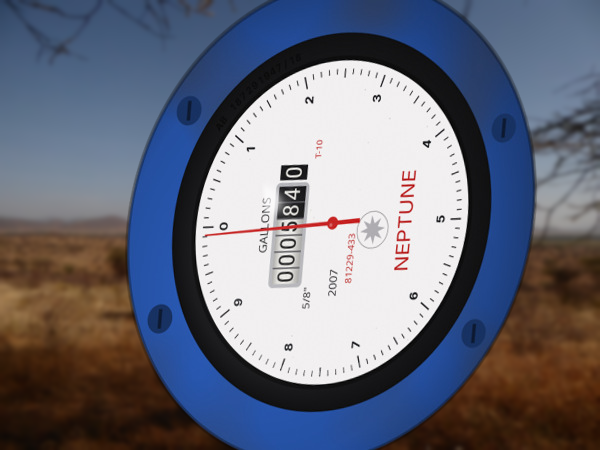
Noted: 5839.9; gal
